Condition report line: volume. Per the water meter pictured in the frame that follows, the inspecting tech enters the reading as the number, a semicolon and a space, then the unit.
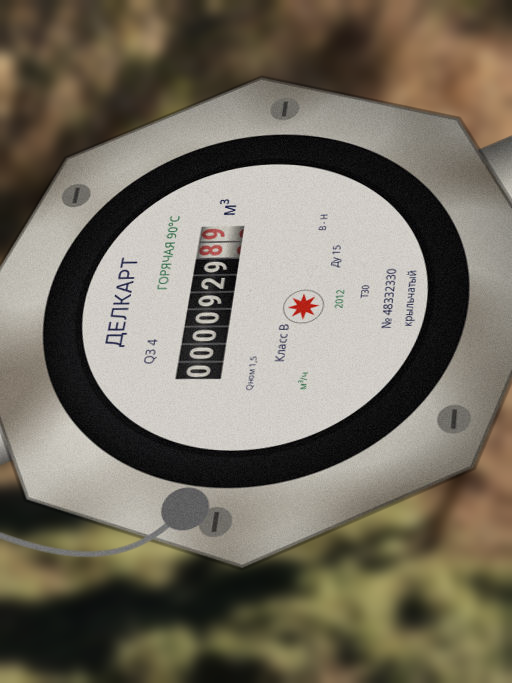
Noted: 929.89; m³
